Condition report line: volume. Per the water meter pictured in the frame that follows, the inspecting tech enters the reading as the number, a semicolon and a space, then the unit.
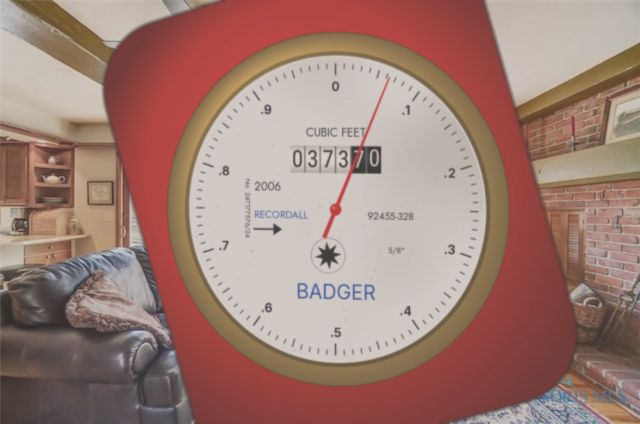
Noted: 37370.06; ft³
